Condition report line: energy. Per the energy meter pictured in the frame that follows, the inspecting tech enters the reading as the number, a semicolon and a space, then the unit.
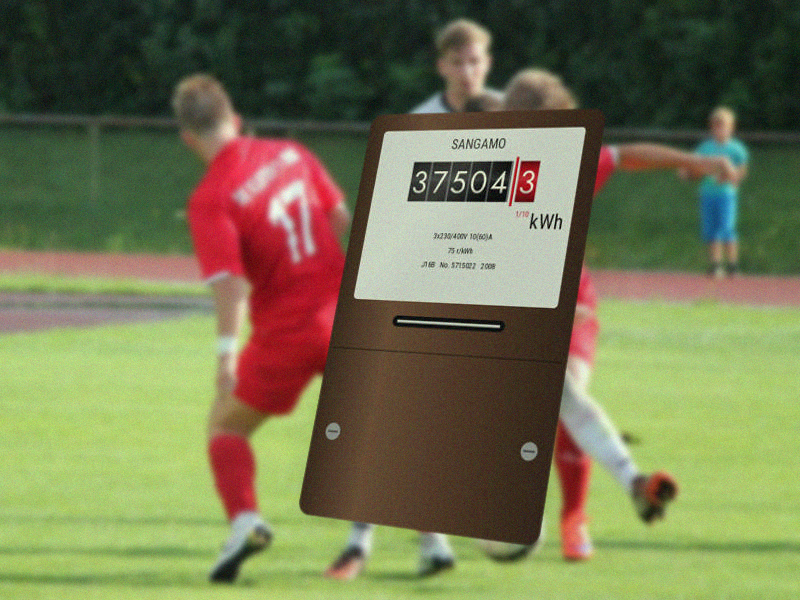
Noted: 37504.3; kWh
